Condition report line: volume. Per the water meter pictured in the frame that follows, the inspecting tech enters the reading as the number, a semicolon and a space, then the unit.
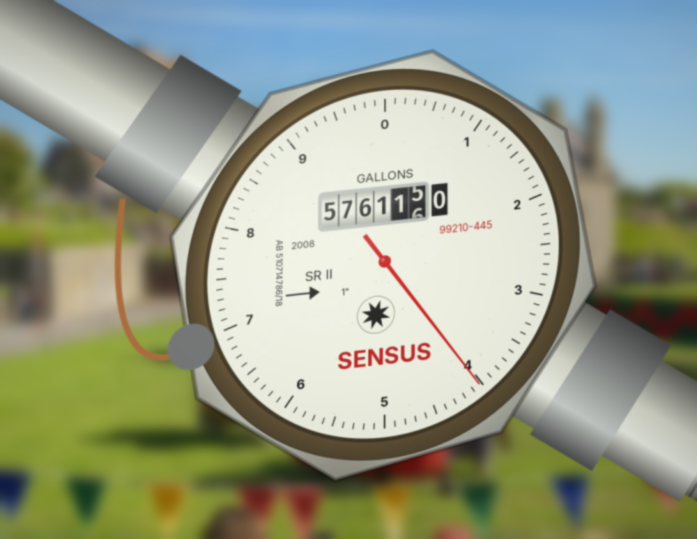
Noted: 5761154.0; gal
